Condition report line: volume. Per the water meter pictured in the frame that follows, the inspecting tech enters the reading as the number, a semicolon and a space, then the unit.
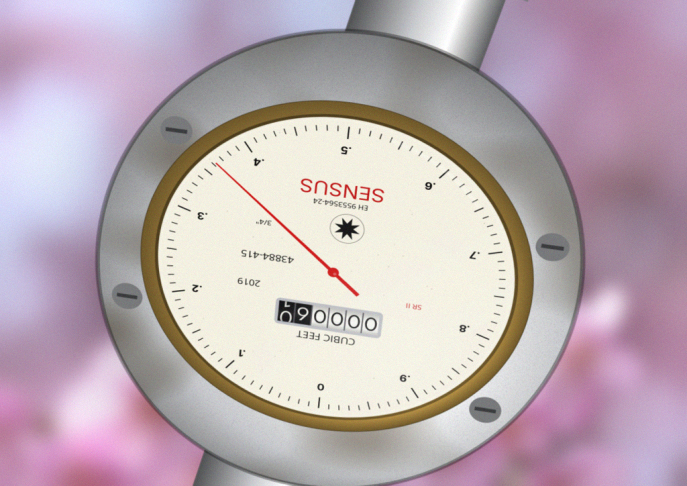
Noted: 60.36; ft³
